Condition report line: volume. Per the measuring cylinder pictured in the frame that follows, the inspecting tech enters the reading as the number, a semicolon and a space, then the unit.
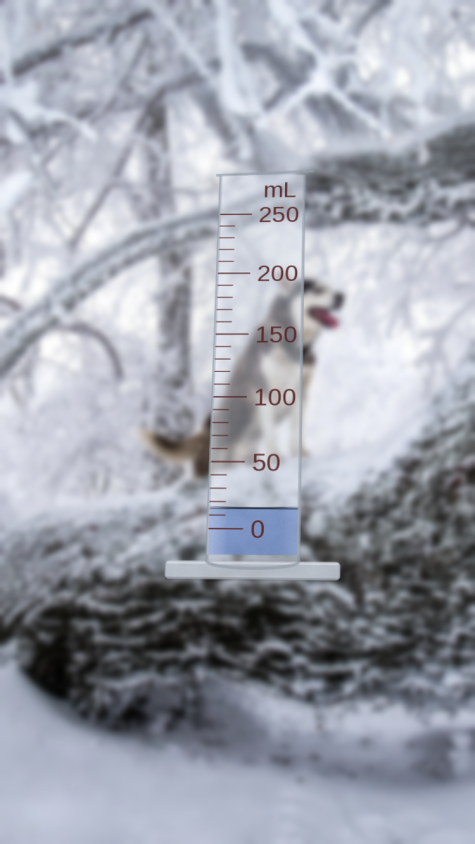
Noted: 15; mL
